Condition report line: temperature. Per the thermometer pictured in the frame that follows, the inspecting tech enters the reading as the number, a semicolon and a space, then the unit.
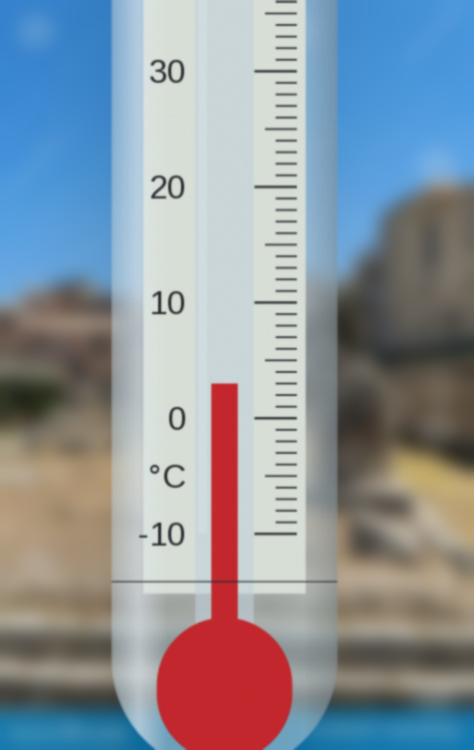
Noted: 3; °C
